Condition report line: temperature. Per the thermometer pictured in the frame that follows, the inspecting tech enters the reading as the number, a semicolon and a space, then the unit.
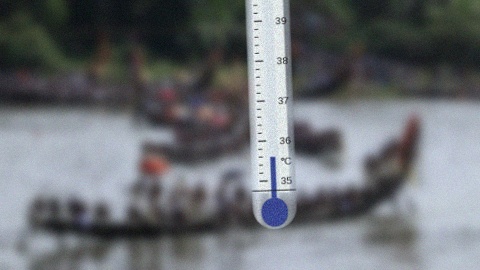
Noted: 35.6; °C
